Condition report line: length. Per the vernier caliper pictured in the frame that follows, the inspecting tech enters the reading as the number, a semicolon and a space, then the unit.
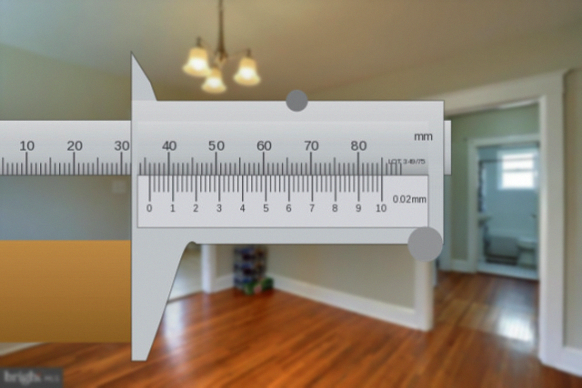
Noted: 36.0; mm
